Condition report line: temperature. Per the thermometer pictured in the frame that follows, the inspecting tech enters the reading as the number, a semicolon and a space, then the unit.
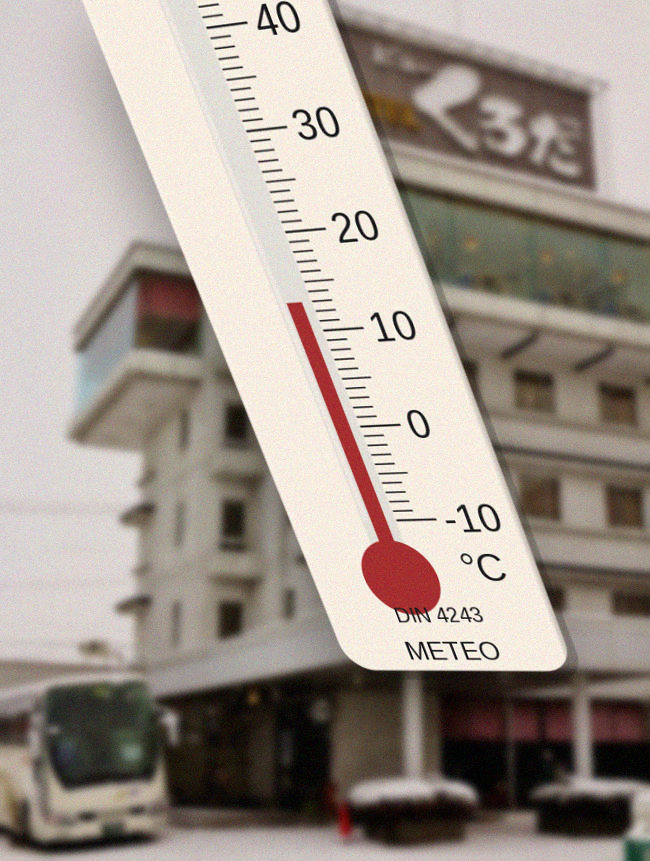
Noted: 13; °C
